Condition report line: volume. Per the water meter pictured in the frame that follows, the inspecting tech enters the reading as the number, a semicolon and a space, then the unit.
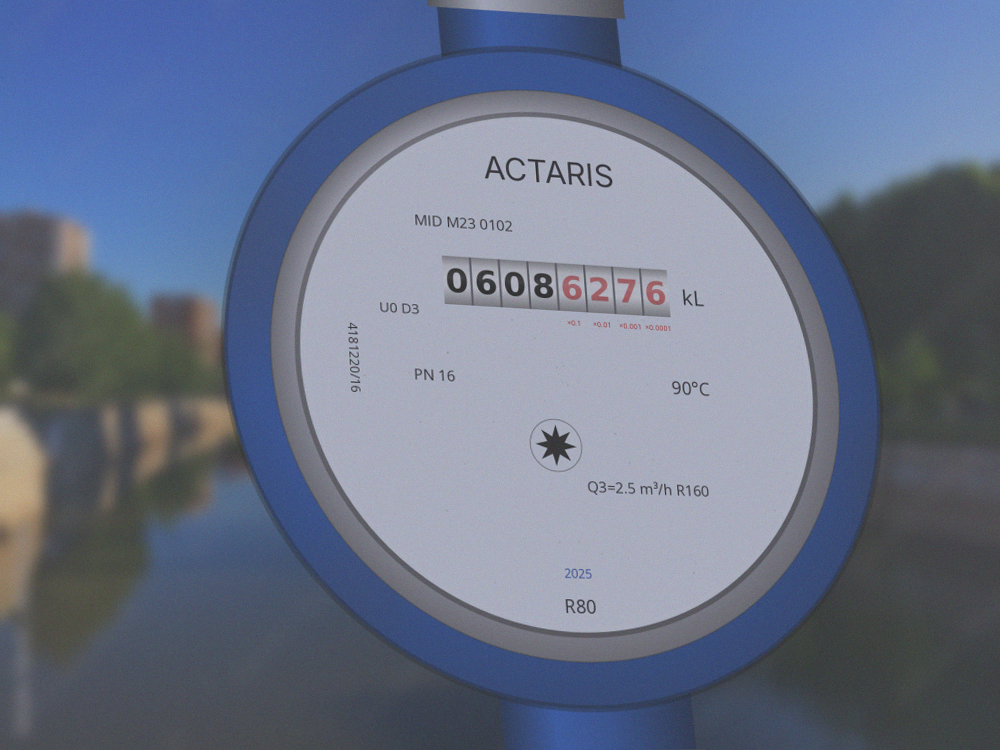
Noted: 608.6276; kL
